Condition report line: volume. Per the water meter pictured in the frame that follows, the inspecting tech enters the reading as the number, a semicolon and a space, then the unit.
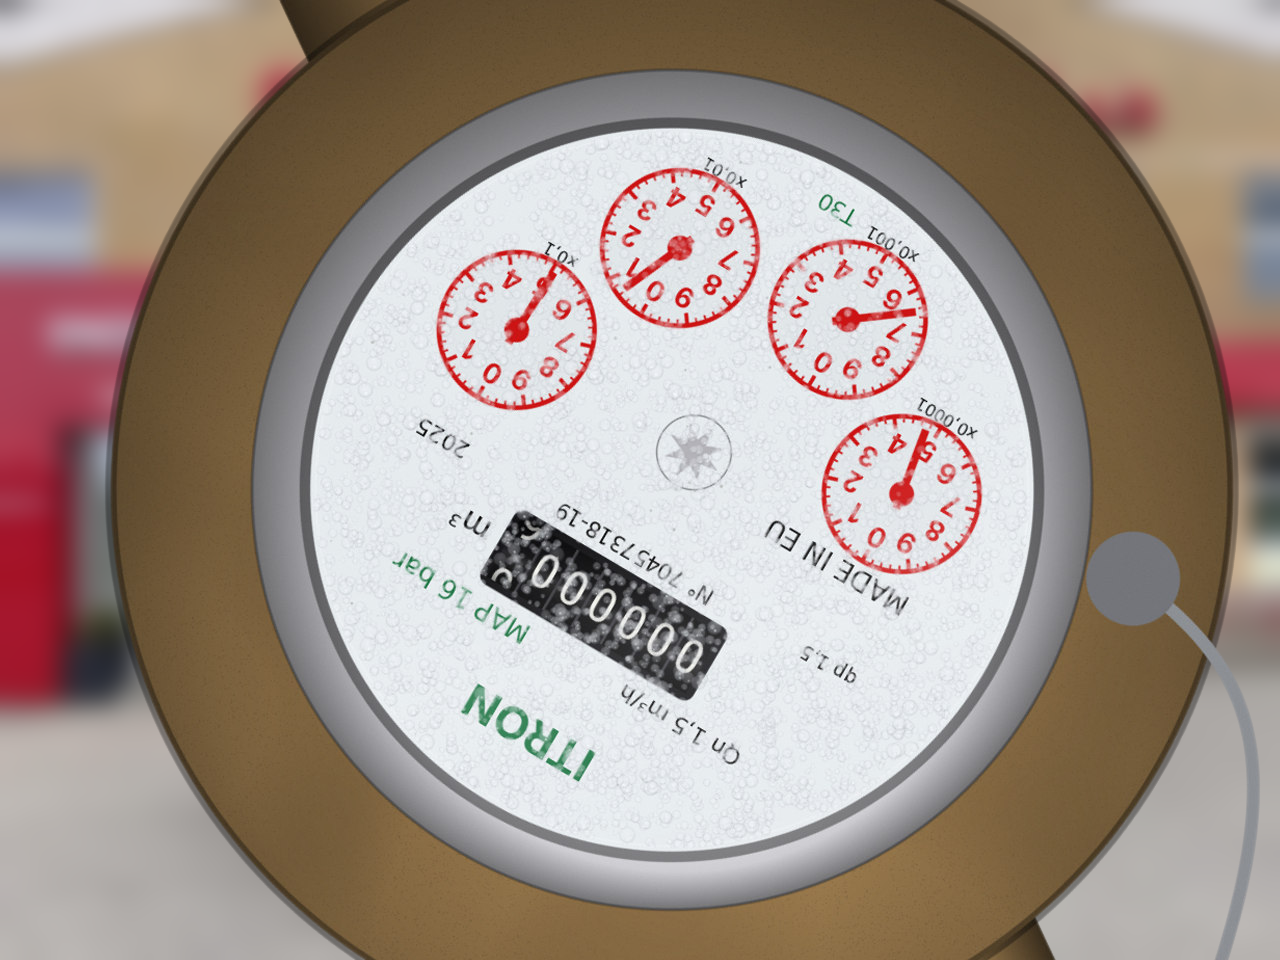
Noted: 5.5064; m³
